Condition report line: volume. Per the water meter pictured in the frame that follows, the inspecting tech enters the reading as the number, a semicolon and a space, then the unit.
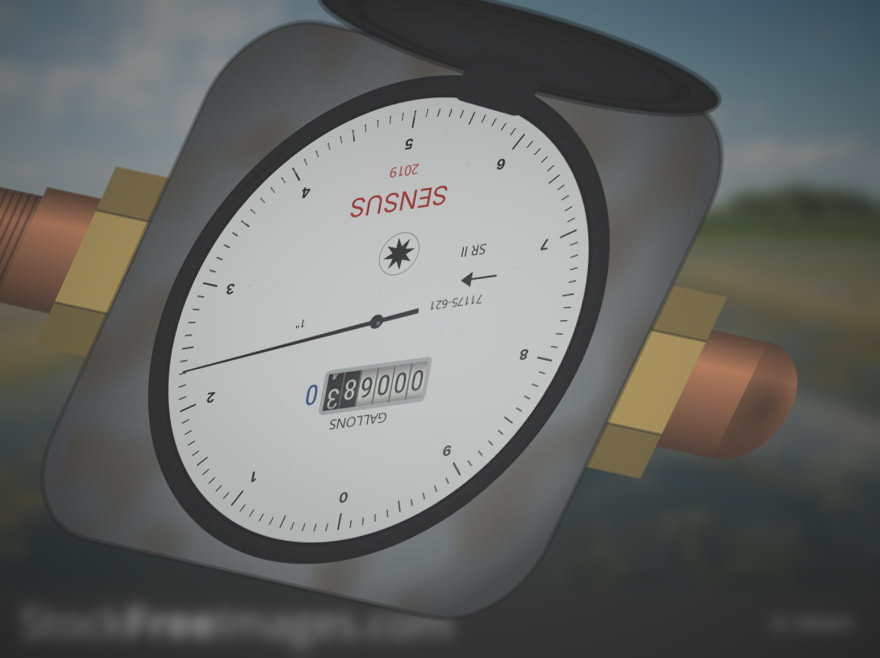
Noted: 6832.3; gal
